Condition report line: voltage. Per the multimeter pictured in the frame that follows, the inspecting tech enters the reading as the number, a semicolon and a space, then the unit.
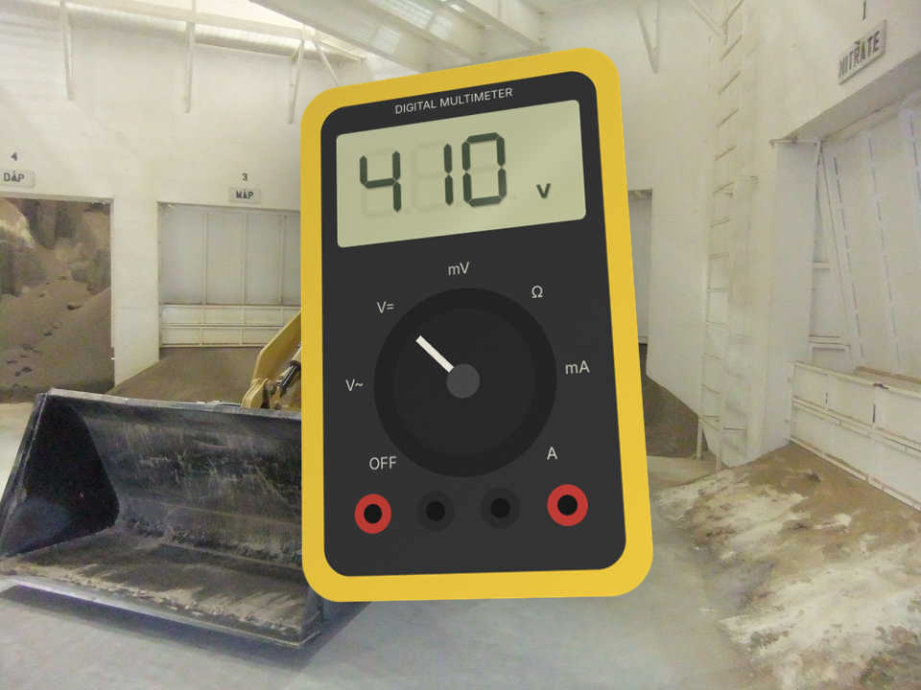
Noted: 410; V
